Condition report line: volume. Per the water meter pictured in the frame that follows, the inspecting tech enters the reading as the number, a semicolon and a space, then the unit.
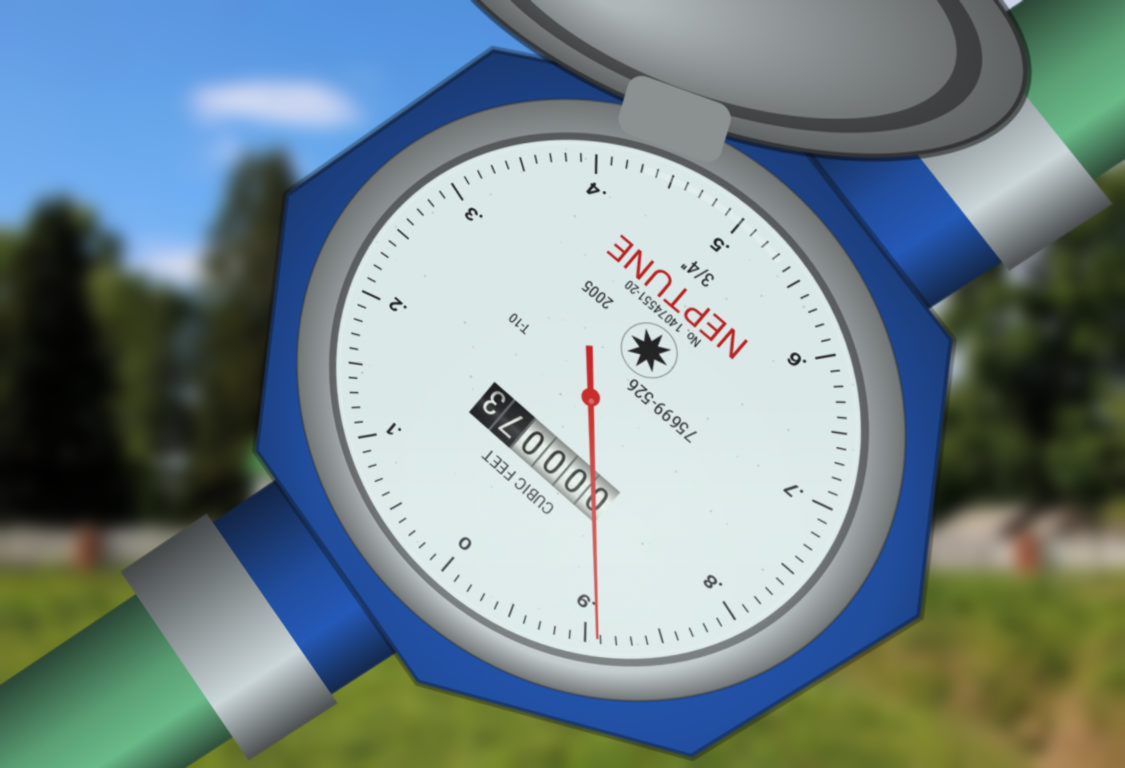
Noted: 72.89; ft³
